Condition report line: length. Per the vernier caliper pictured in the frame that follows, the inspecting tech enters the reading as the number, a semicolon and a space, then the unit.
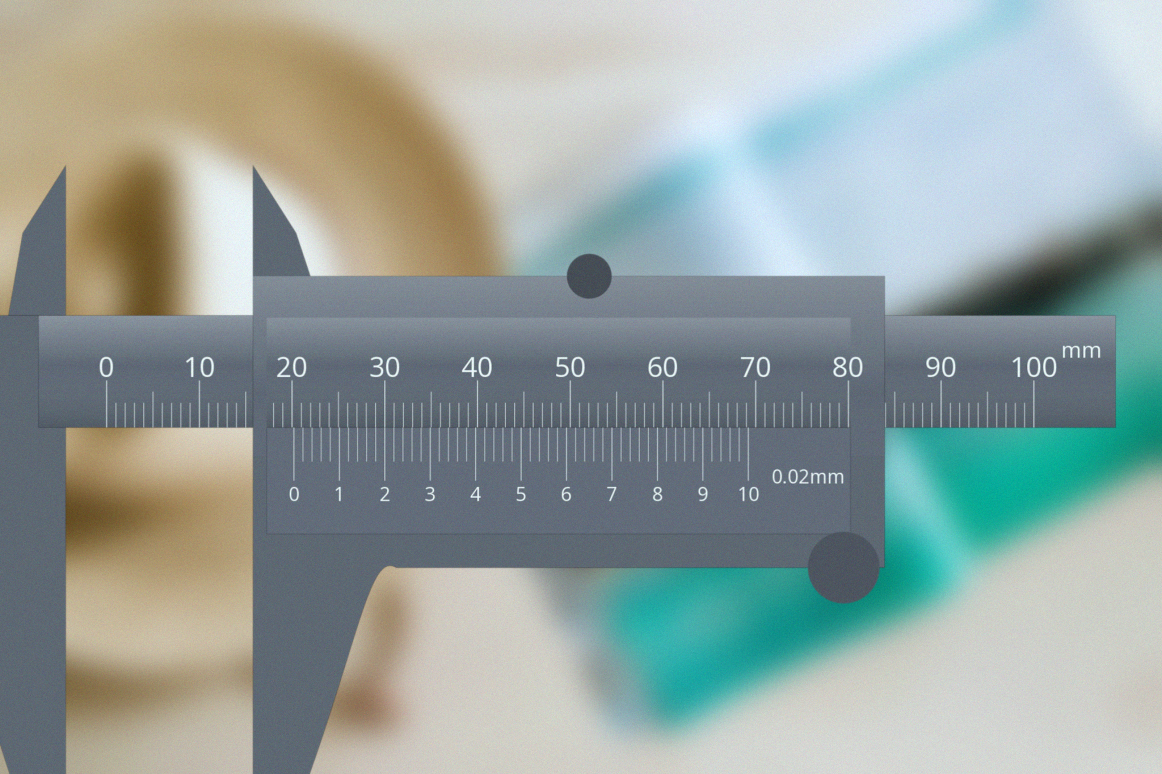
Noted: 20.2; mm
